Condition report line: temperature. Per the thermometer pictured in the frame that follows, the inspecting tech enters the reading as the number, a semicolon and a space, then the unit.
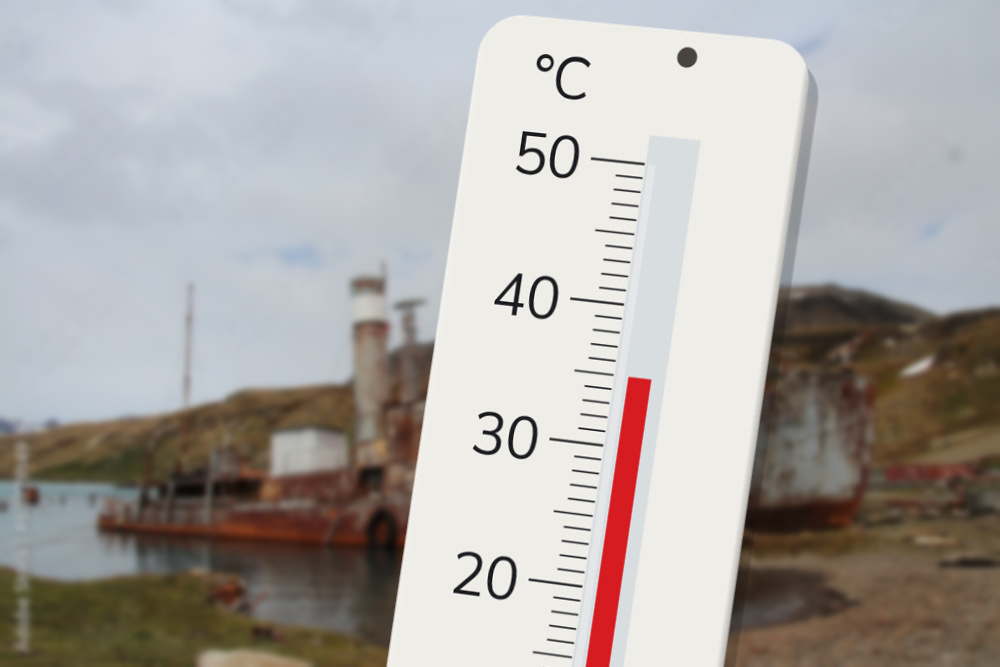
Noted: 35; °C
